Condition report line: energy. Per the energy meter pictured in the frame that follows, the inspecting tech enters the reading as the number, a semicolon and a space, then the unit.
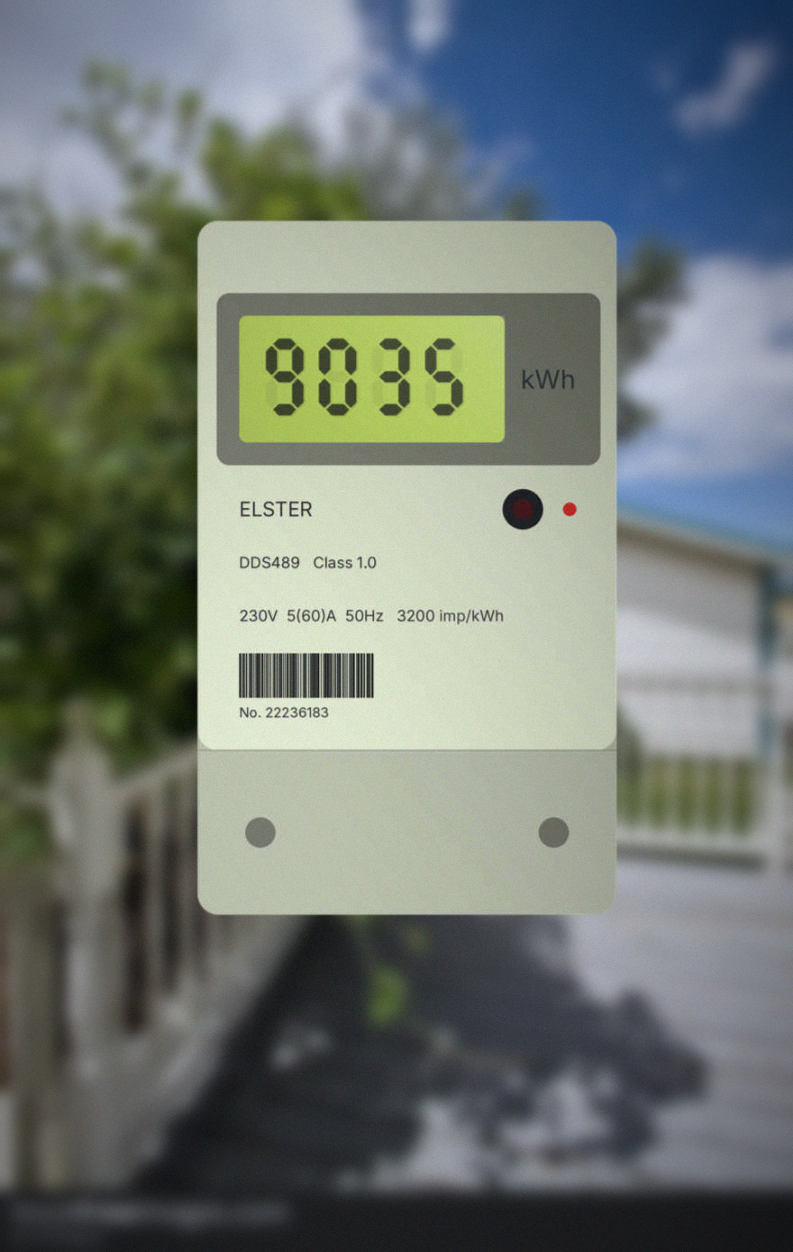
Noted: 9035; kWh
